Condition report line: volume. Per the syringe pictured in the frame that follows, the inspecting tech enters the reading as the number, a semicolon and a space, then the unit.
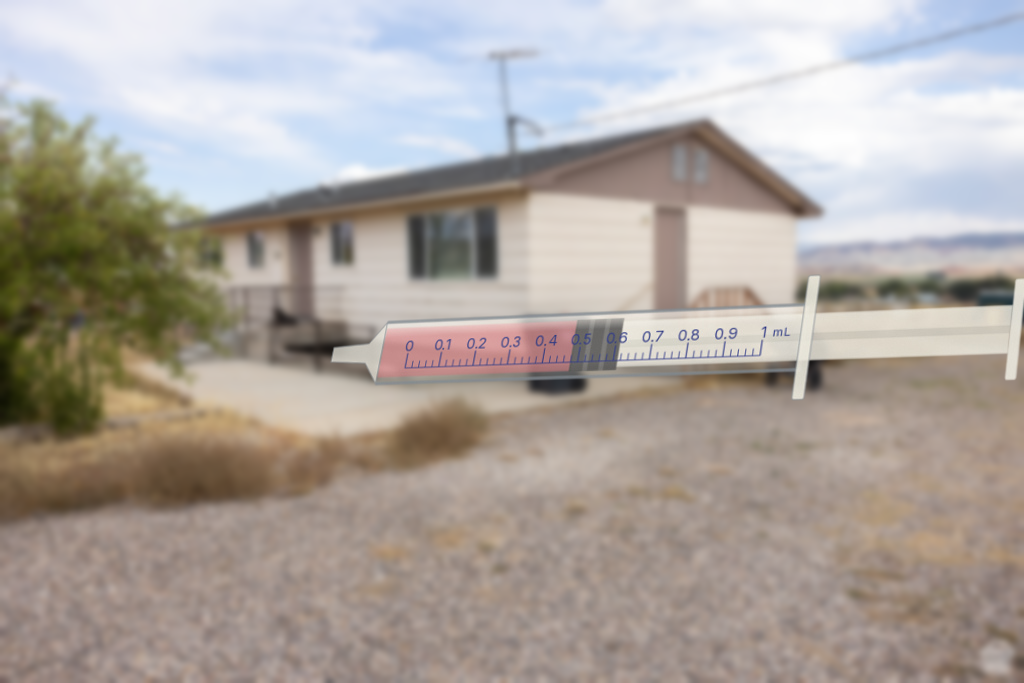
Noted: 0.48; mL
